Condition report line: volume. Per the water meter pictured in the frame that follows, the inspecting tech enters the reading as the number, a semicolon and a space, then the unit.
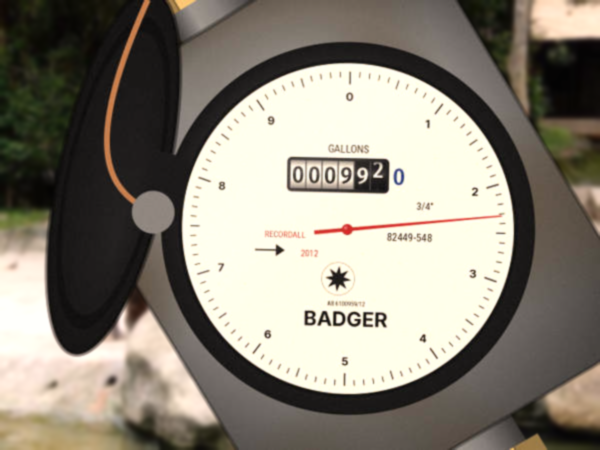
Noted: 9922.3; gal
